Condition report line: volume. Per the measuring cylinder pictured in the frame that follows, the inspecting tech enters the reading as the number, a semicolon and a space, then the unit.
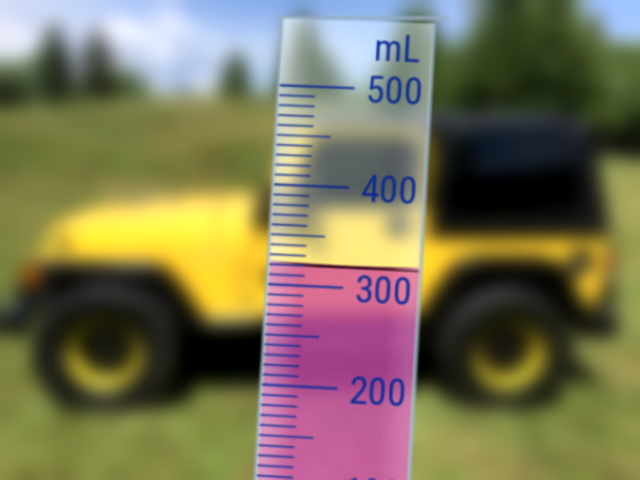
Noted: 320; mL
